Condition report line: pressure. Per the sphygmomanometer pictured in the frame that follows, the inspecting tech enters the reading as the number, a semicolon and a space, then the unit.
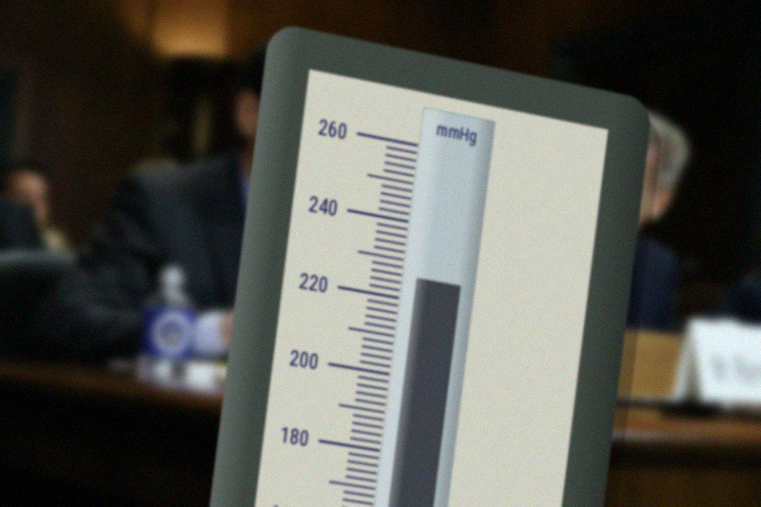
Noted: 226; mmHg
